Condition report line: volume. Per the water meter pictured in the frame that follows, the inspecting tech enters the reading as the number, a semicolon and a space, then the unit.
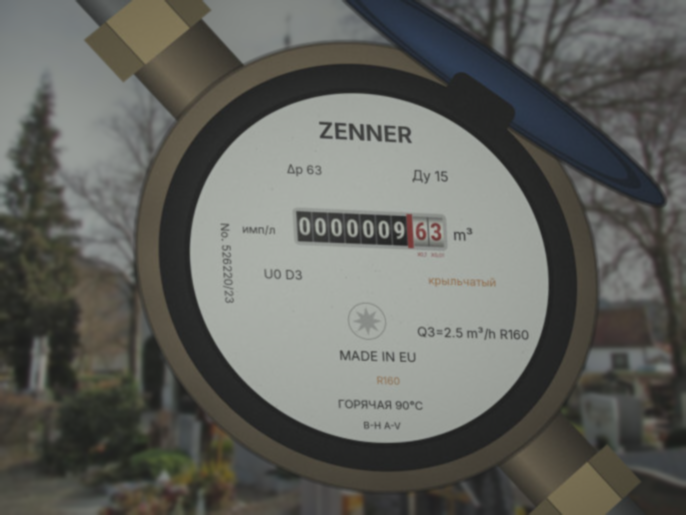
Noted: 9.63; m³
